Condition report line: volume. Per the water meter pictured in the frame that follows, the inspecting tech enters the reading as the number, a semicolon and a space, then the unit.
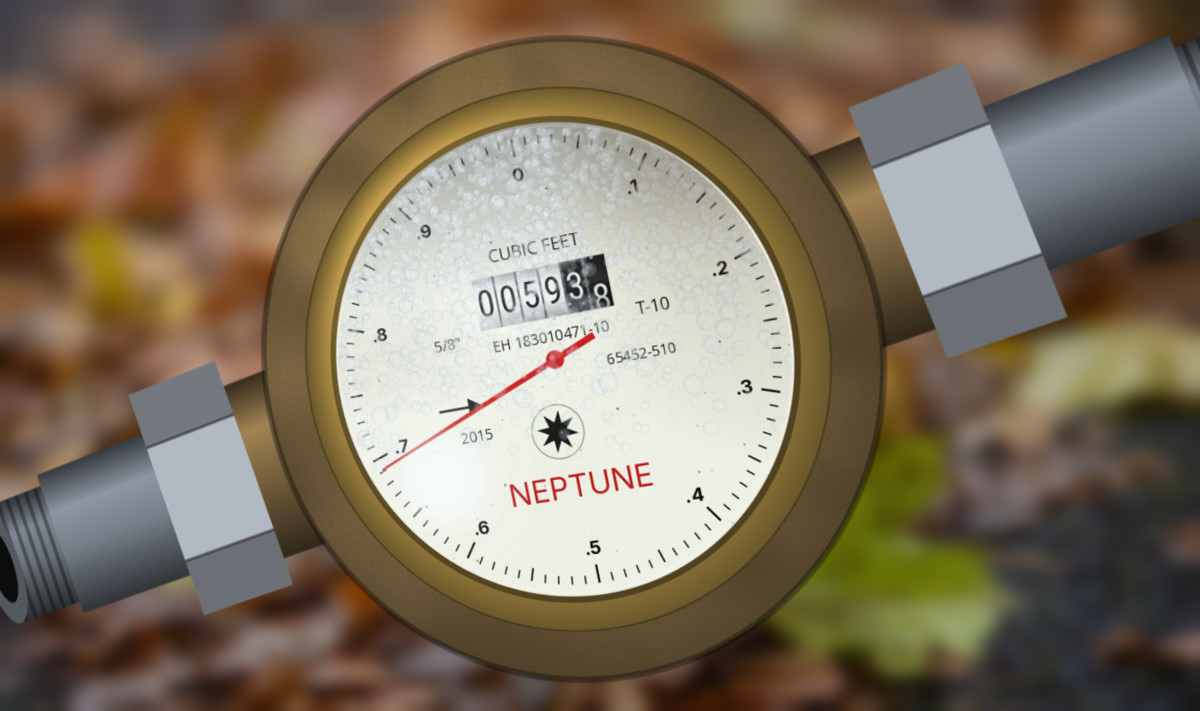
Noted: 5937.69; ft³
